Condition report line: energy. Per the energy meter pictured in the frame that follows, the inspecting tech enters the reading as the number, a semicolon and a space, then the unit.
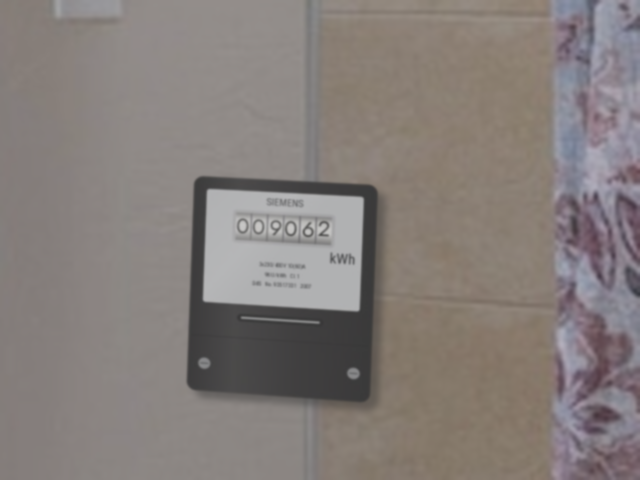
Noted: 9062; kWh
